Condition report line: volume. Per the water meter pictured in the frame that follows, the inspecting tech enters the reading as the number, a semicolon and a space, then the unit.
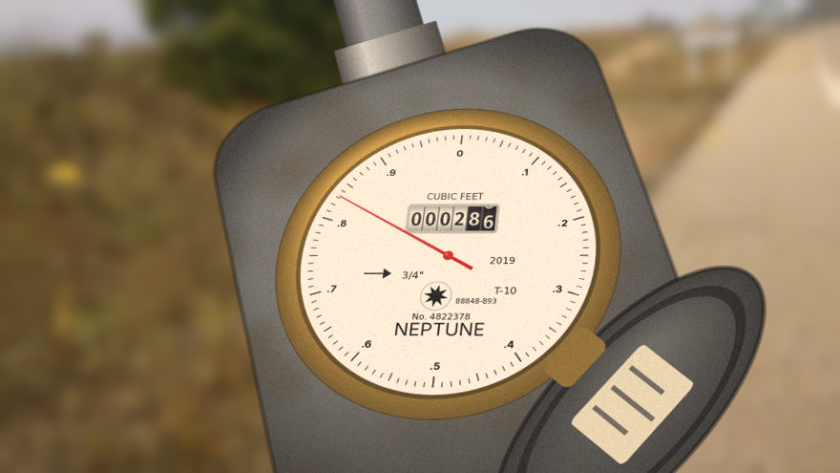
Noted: 285.83; ft³
